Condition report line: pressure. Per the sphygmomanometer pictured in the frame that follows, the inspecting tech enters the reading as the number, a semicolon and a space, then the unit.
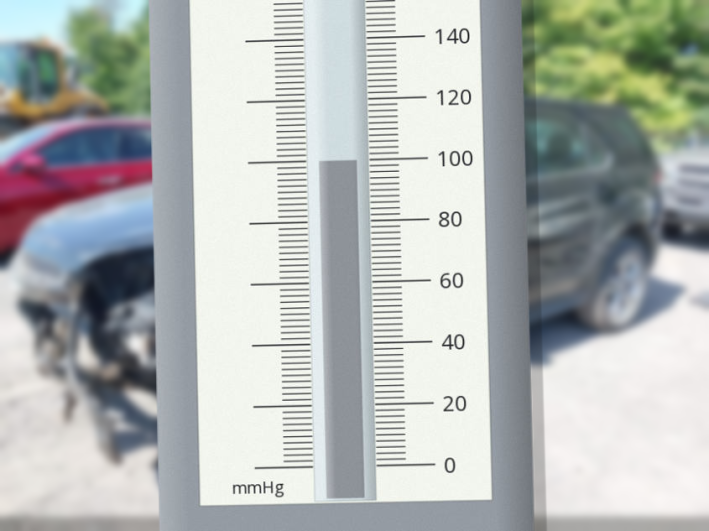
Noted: 100; mmHg
